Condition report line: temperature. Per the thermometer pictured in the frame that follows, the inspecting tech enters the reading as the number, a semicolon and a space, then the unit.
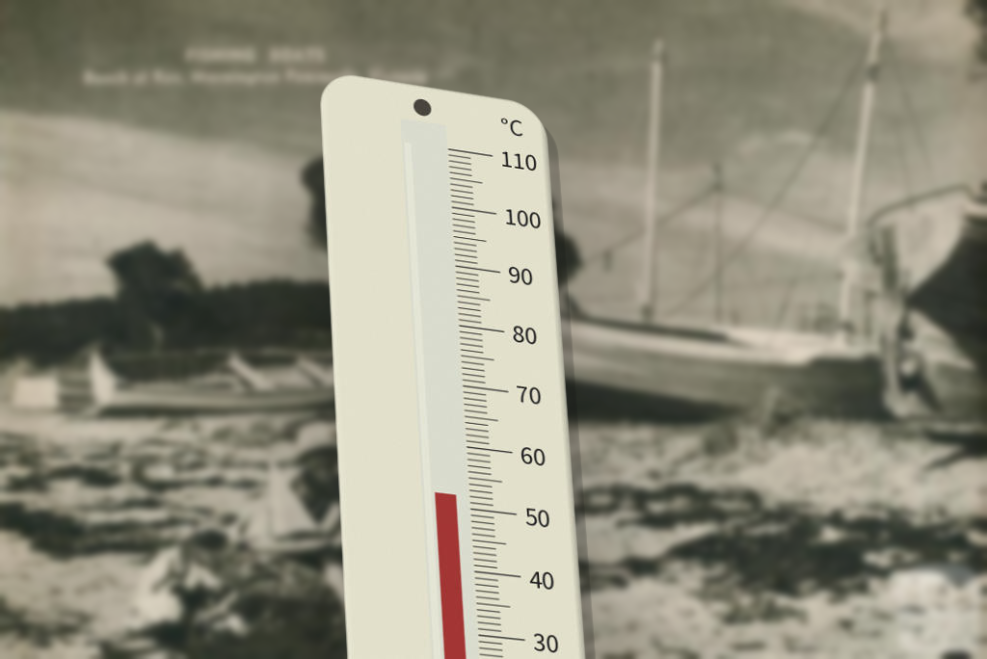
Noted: 52; °C
